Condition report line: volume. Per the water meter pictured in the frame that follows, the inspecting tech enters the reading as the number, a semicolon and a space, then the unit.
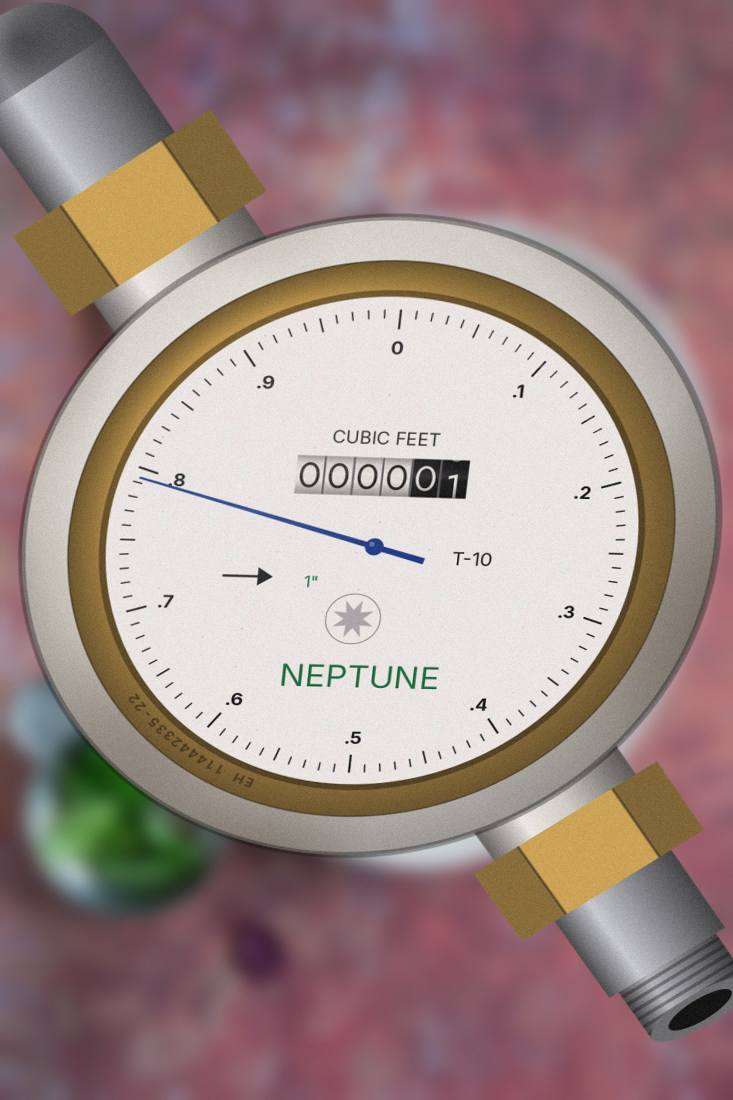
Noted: 0.79; ft³
